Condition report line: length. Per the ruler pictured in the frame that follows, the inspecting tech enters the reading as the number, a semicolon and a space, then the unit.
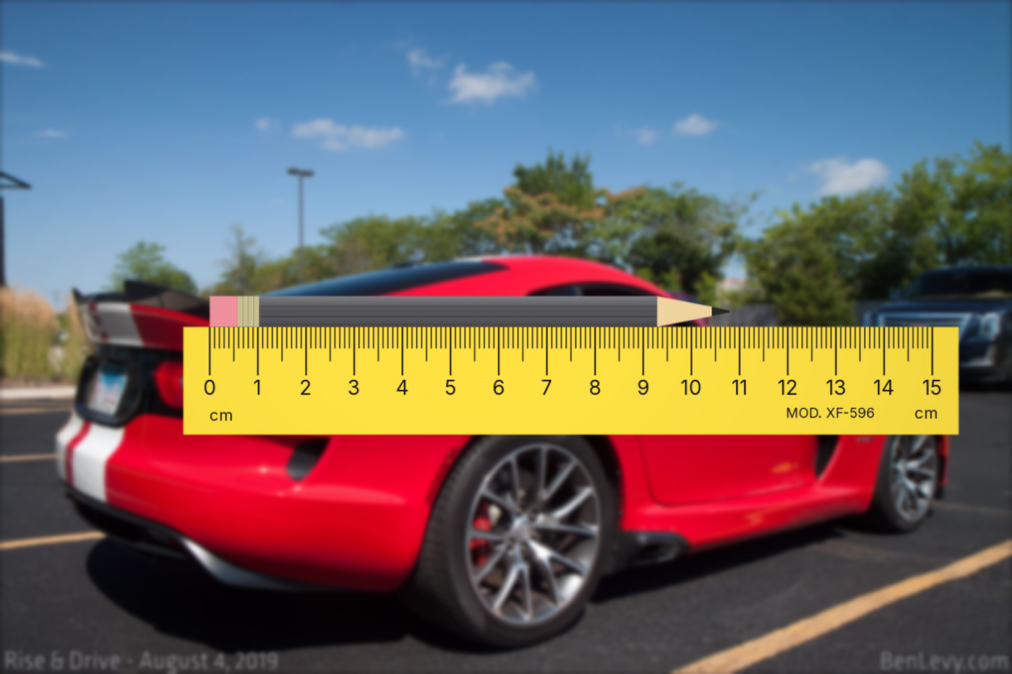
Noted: 10.8; cm
